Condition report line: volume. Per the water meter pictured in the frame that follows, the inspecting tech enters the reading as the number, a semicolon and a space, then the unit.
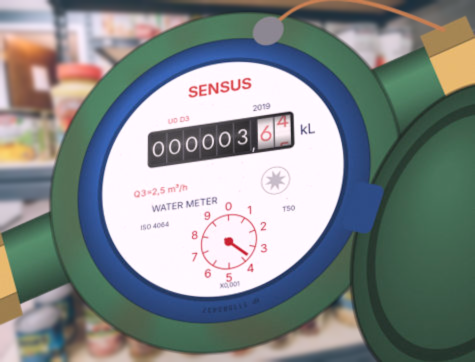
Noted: 3.643; kL
